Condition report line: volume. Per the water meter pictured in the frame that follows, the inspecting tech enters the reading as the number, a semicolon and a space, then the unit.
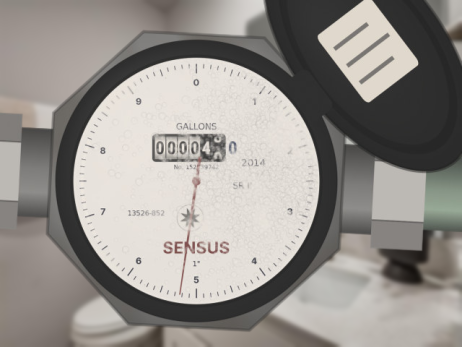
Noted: 485.2; gal
